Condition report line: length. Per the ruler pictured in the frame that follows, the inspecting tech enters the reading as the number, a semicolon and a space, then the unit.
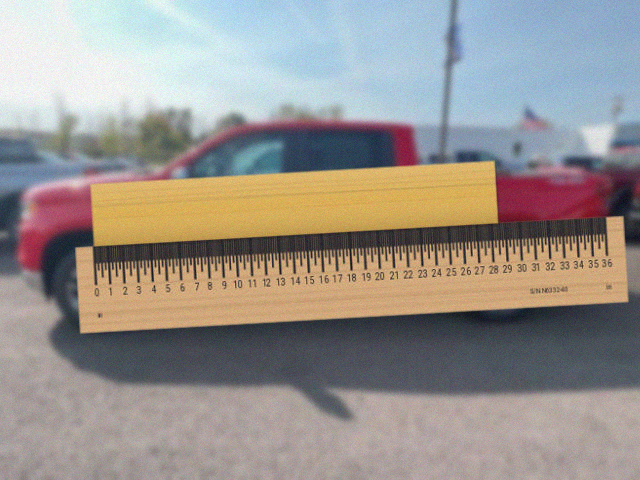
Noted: 28.5; in
